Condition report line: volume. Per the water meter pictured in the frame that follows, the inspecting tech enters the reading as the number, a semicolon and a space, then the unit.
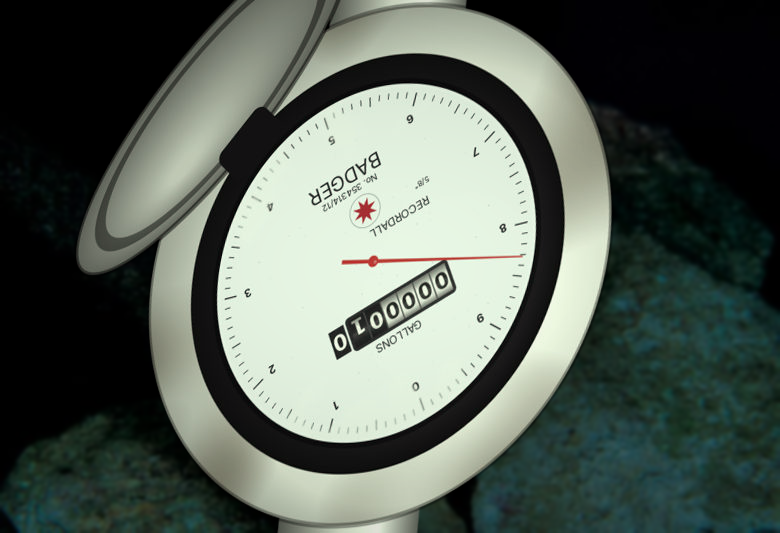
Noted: 8.3; gal
